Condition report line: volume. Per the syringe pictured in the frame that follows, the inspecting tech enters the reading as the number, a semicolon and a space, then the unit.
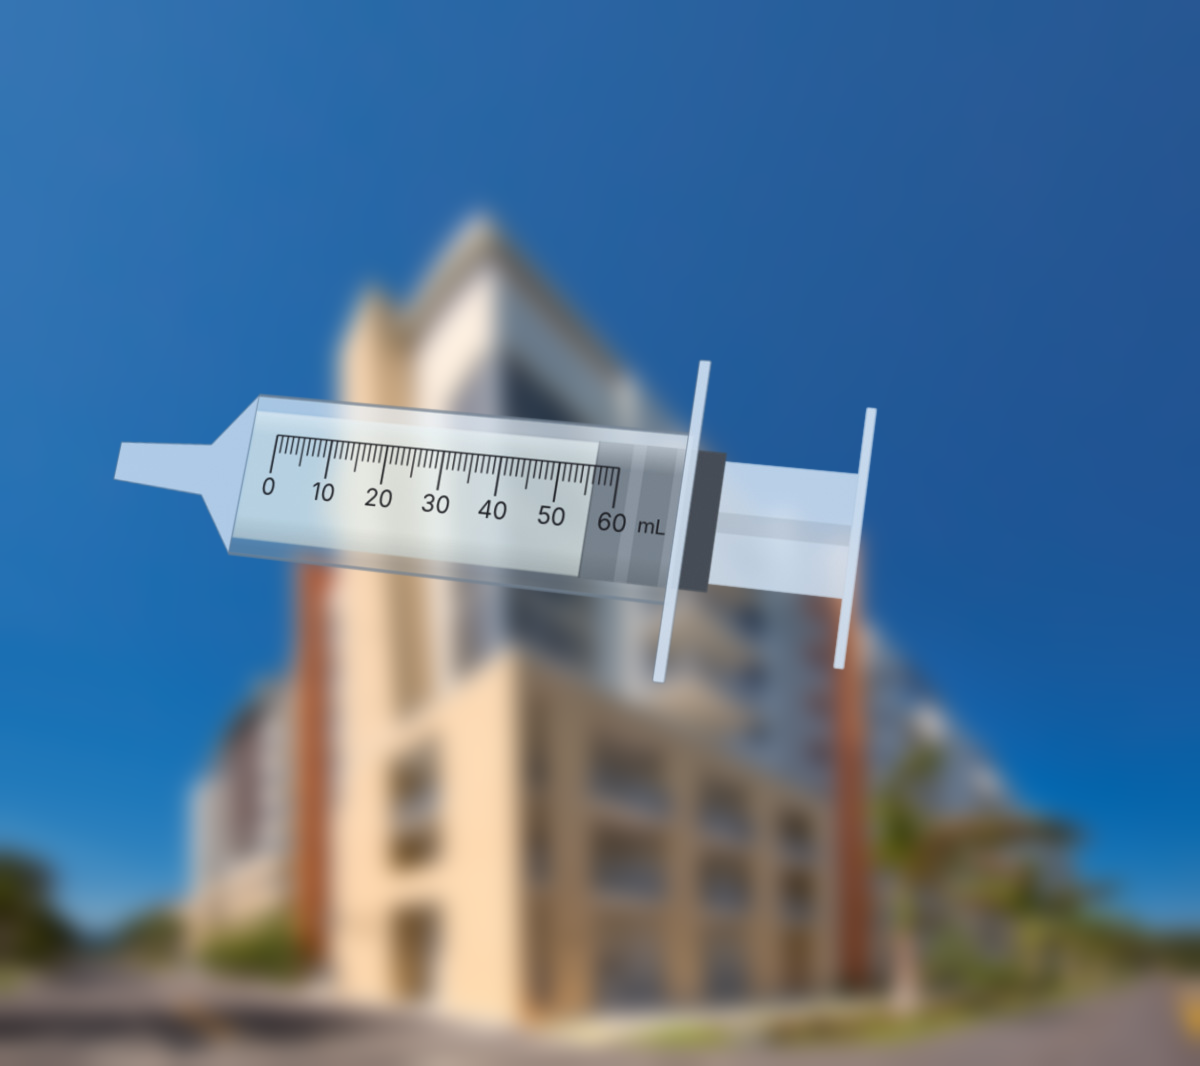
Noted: 56; mL
